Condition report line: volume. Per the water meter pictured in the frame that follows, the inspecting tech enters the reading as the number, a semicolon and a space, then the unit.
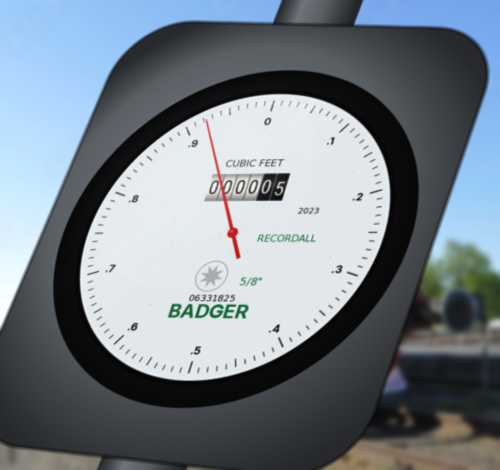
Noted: 4.92; ft³
